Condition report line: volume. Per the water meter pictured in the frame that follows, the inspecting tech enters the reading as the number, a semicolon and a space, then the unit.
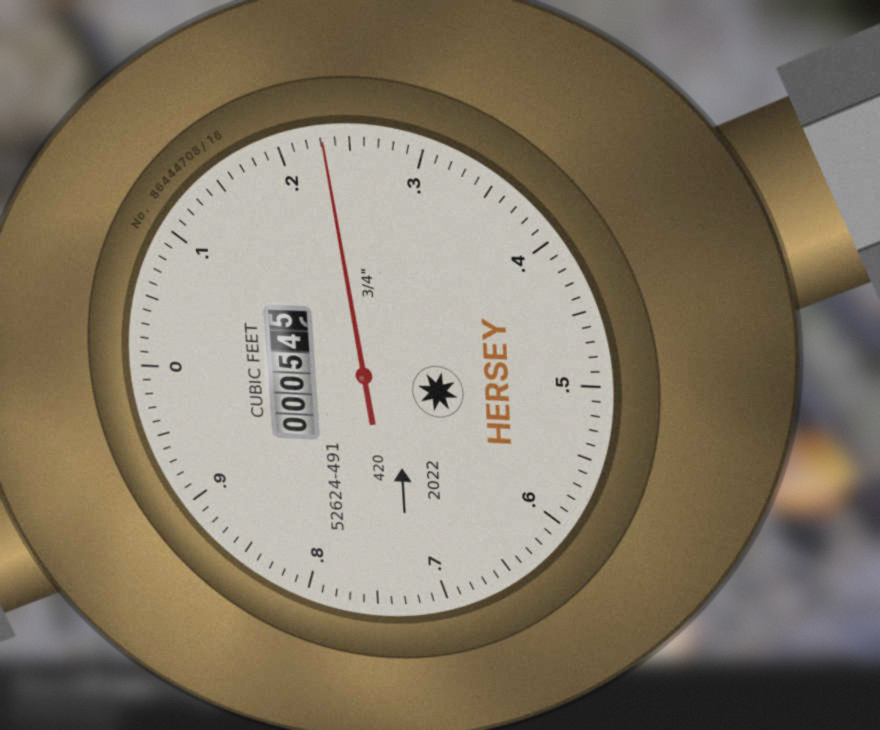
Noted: 545.23; ft³
